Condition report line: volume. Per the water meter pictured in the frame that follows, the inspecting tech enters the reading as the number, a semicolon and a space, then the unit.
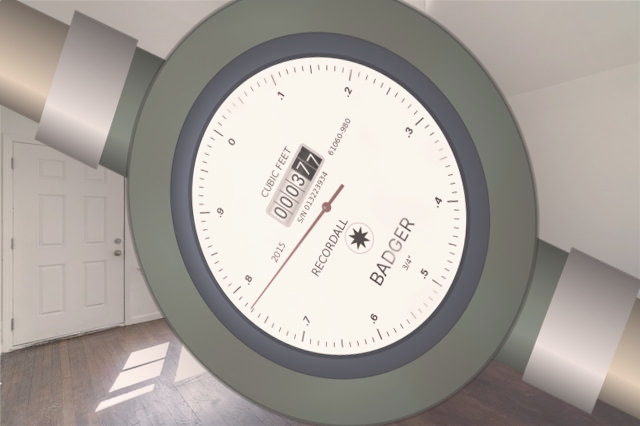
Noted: 376.77; ft³
